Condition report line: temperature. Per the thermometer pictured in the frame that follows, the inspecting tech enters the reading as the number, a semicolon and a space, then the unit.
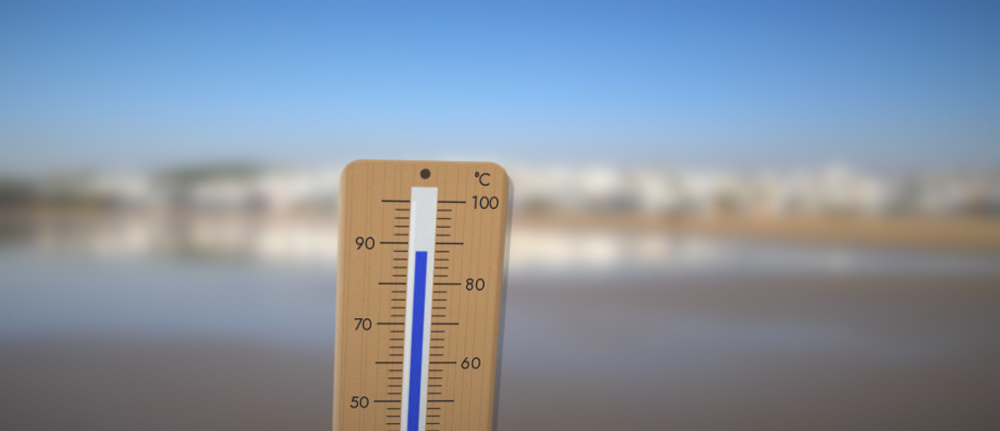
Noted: 88; °C
